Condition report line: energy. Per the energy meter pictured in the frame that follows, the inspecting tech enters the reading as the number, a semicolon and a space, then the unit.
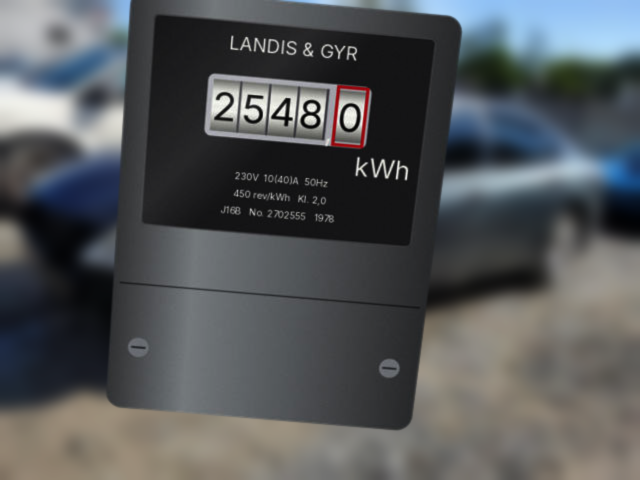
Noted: 2548.0; kWh
